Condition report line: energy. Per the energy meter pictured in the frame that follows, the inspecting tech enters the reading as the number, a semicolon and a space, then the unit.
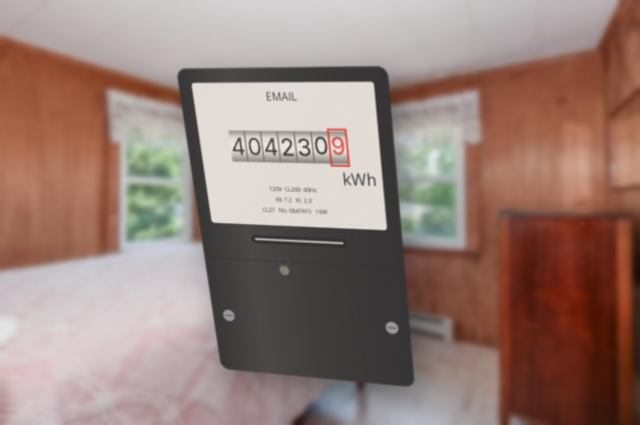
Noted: 404230.9; kWh
